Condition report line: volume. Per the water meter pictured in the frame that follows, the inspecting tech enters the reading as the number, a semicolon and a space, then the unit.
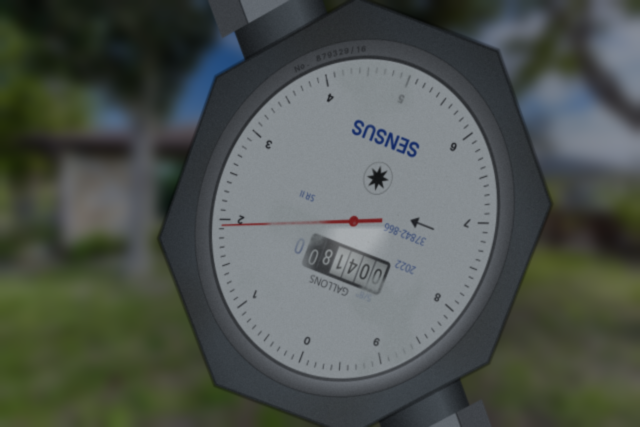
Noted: 41801.9; gal
